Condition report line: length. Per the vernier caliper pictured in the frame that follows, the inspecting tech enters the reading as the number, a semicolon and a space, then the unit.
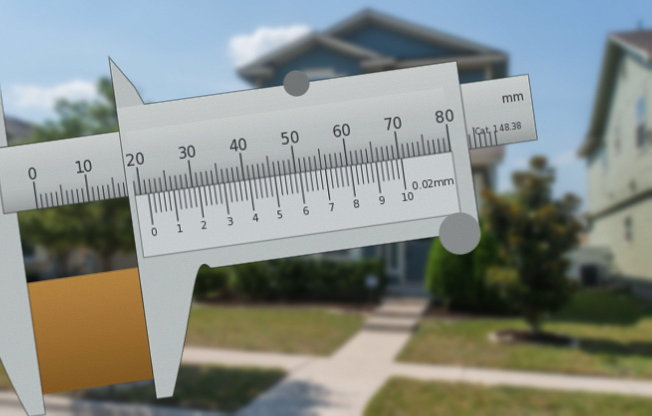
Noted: 21.5; mm
